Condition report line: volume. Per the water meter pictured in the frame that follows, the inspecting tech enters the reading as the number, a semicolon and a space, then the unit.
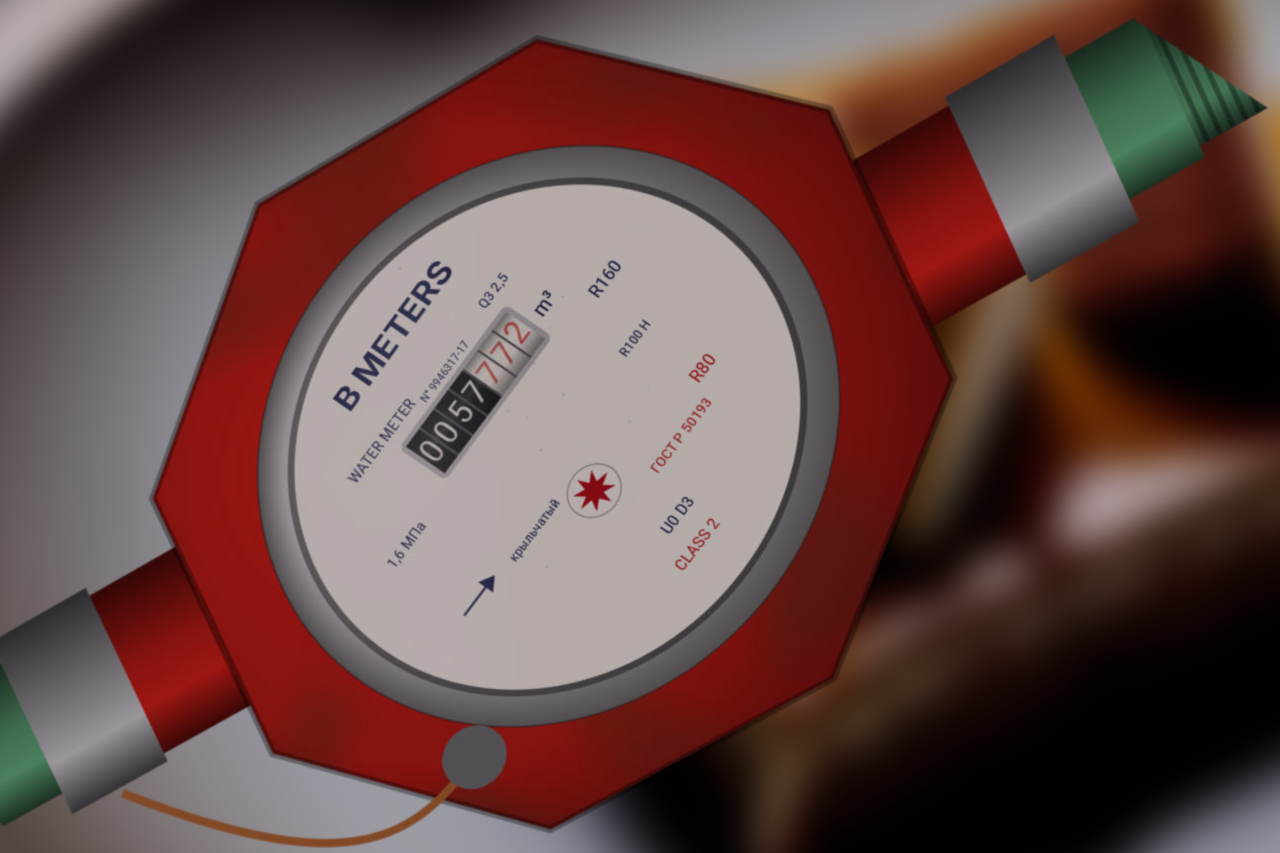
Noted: 57.772; m³
